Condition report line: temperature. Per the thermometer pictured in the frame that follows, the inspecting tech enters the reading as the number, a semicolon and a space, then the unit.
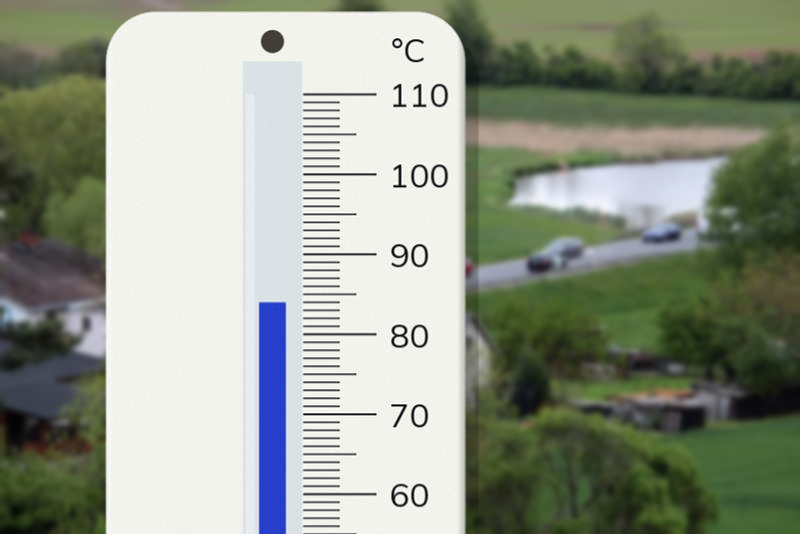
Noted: 84; °C
